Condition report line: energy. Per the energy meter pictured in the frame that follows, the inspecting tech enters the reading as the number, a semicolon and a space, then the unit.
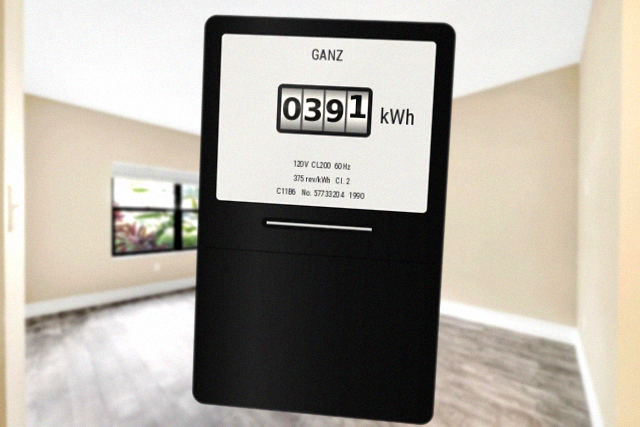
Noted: 391; kWh
